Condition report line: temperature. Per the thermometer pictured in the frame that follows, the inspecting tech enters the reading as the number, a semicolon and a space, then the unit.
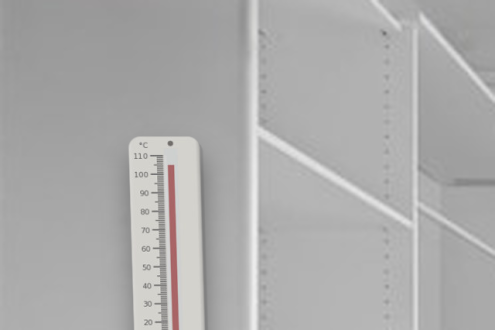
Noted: 105; °C
